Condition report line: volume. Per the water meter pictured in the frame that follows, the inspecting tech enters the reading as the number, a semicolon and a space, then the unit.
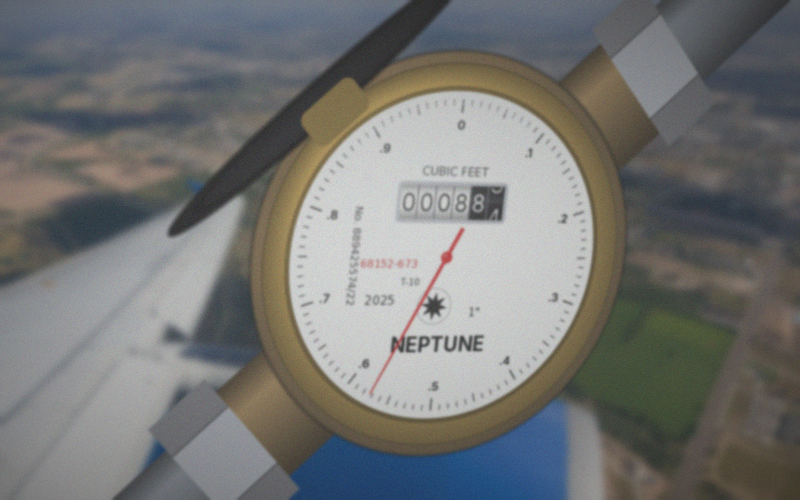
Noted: 883.57; ft³
